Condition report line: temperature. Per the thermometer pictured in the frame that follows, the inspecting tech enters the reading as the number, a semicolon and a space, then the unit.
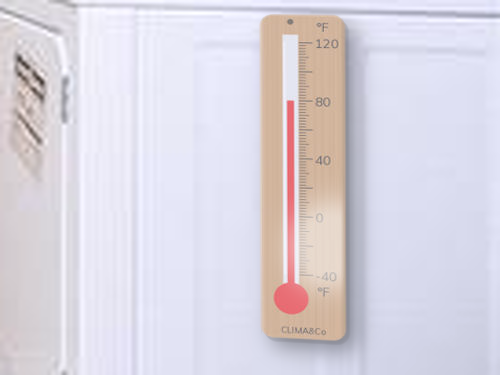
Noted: 80; °F
